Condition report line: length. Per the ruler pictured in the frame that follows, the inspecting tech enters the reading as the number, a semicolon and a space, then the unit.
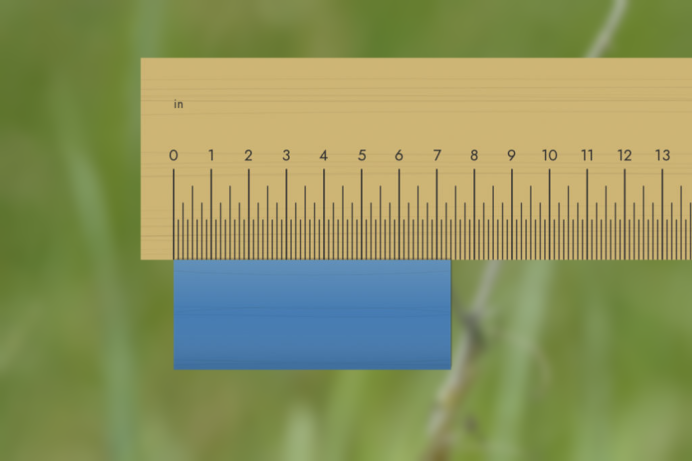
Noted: 7.375; in
